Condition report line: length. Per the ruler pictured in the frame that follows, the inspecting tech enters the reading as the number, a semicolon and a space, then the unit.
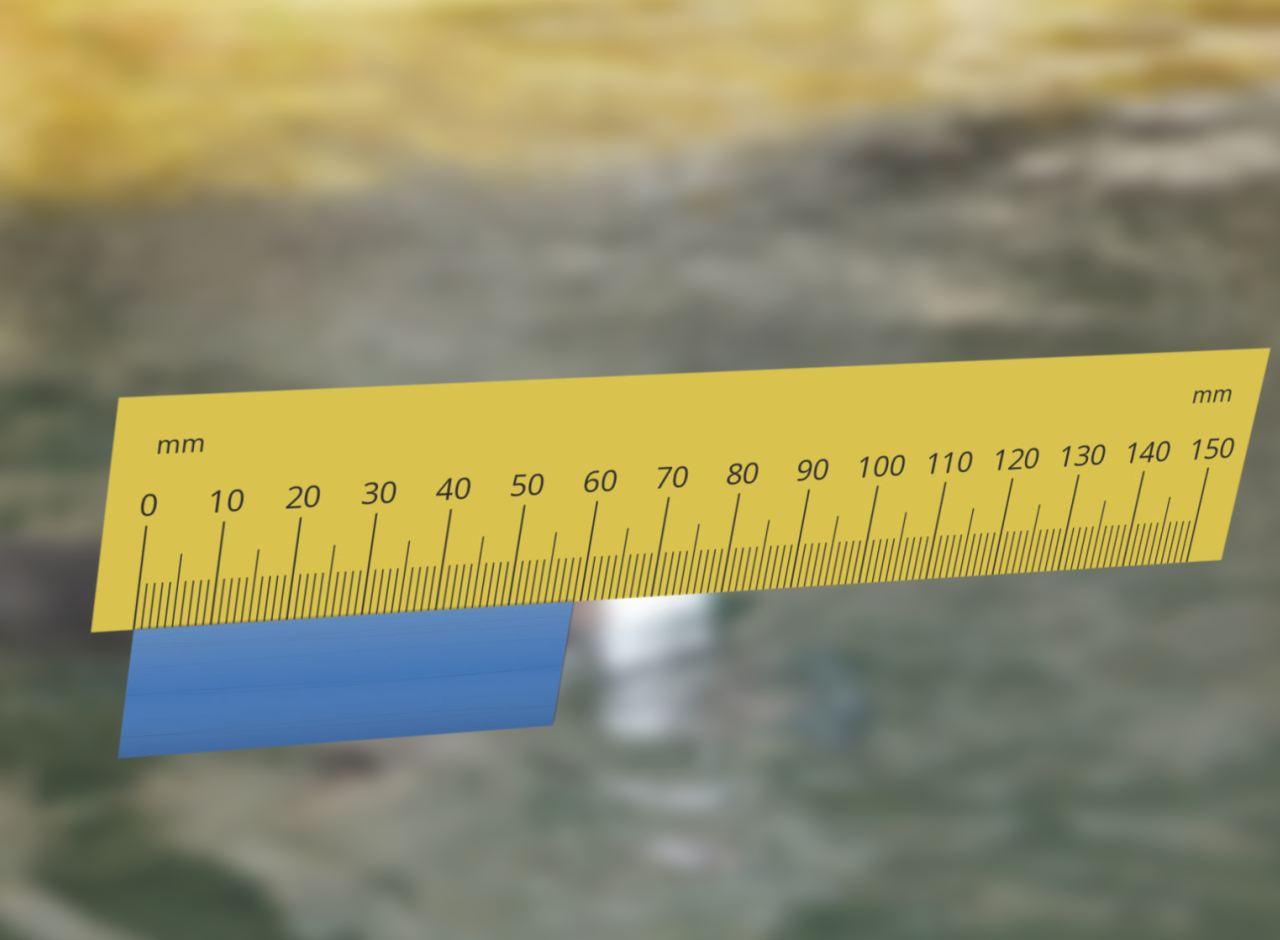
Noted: 59; mm
